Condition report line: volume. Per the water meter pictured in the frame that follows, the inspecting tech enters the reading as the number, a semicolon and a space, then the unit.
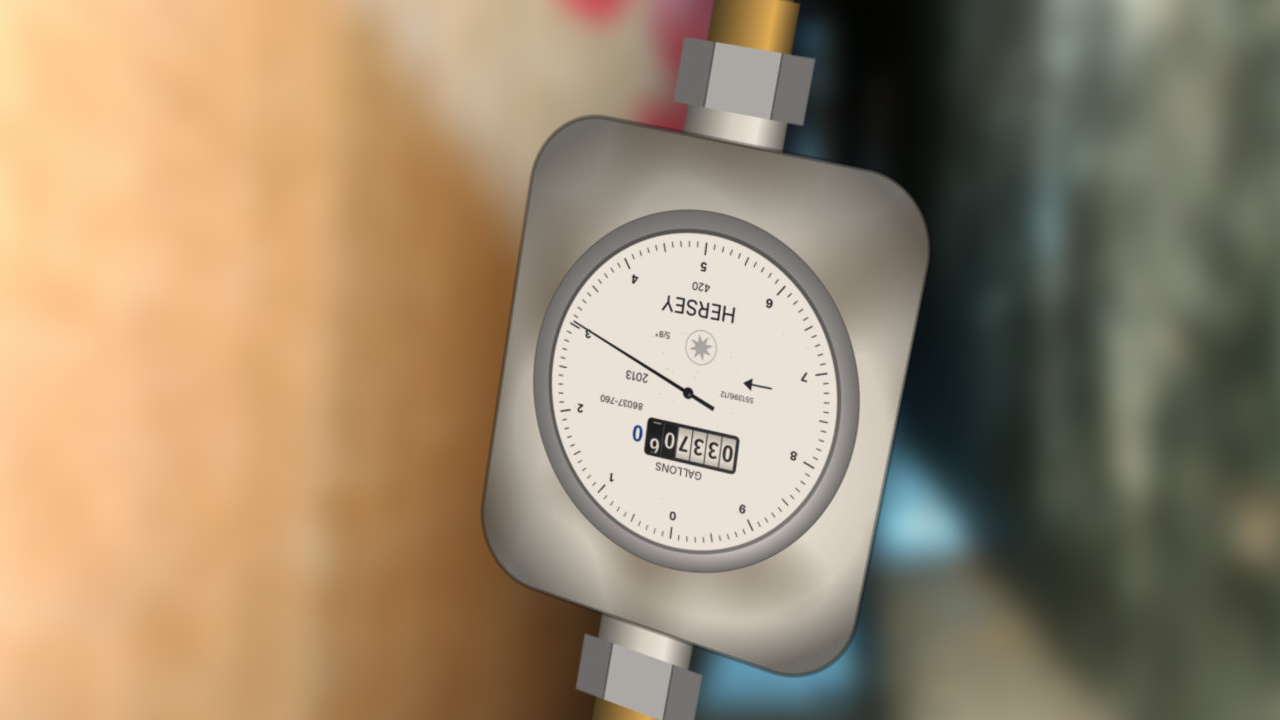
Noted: 337063.0; gal
